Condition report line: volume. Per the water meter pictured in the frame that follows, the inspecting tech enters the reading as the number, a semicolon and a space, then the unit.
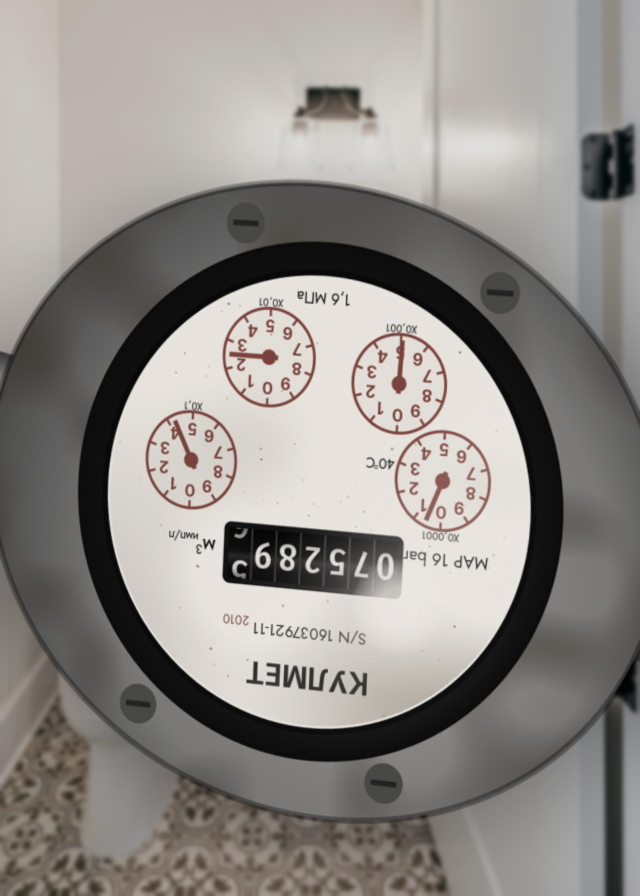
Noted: 752895.4250; m³
